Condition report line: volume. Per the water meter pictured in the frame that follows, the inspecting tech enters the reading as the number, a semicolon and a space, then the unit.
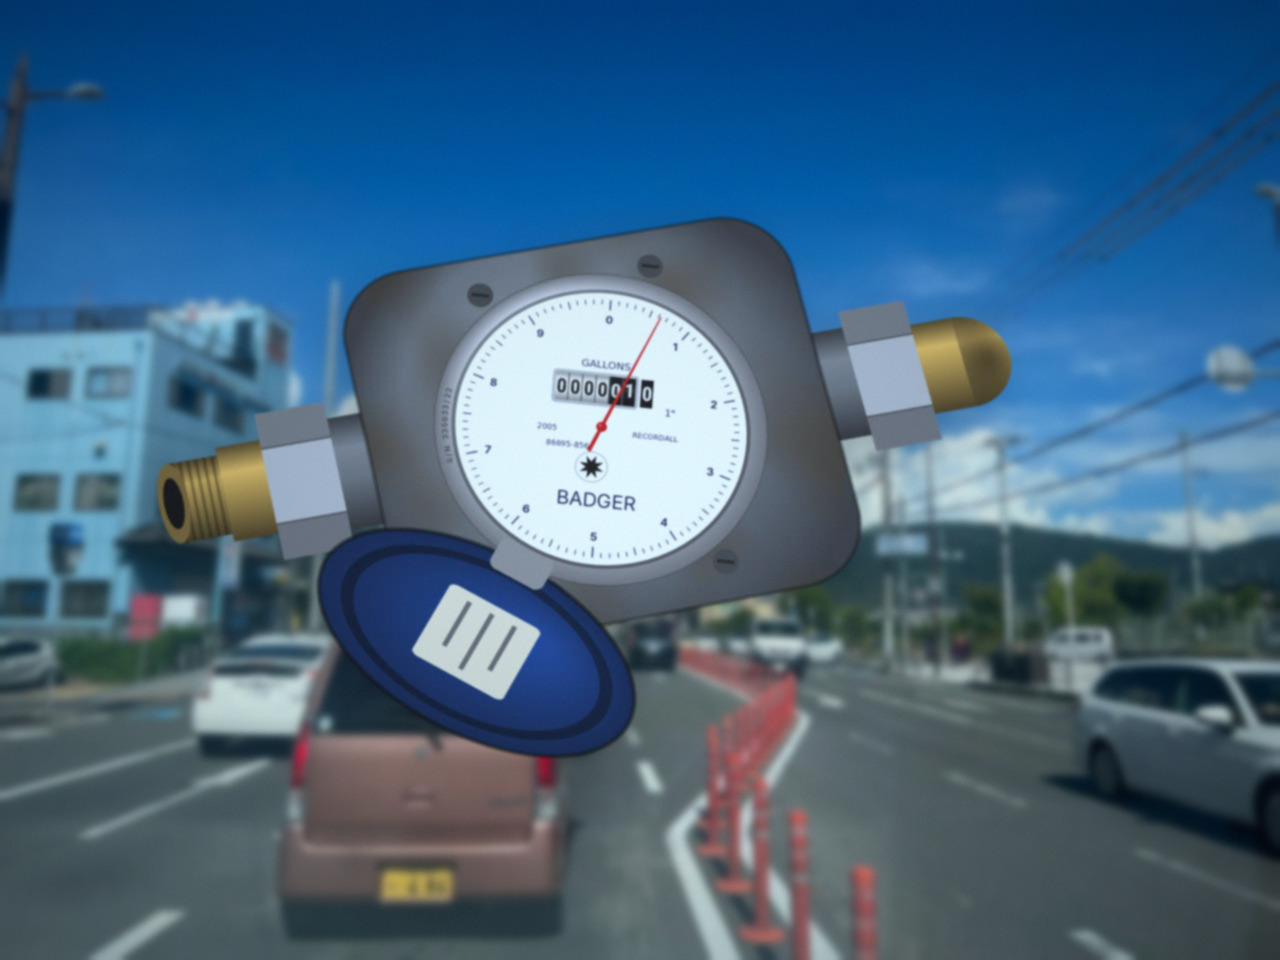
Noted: 10.6; gal
